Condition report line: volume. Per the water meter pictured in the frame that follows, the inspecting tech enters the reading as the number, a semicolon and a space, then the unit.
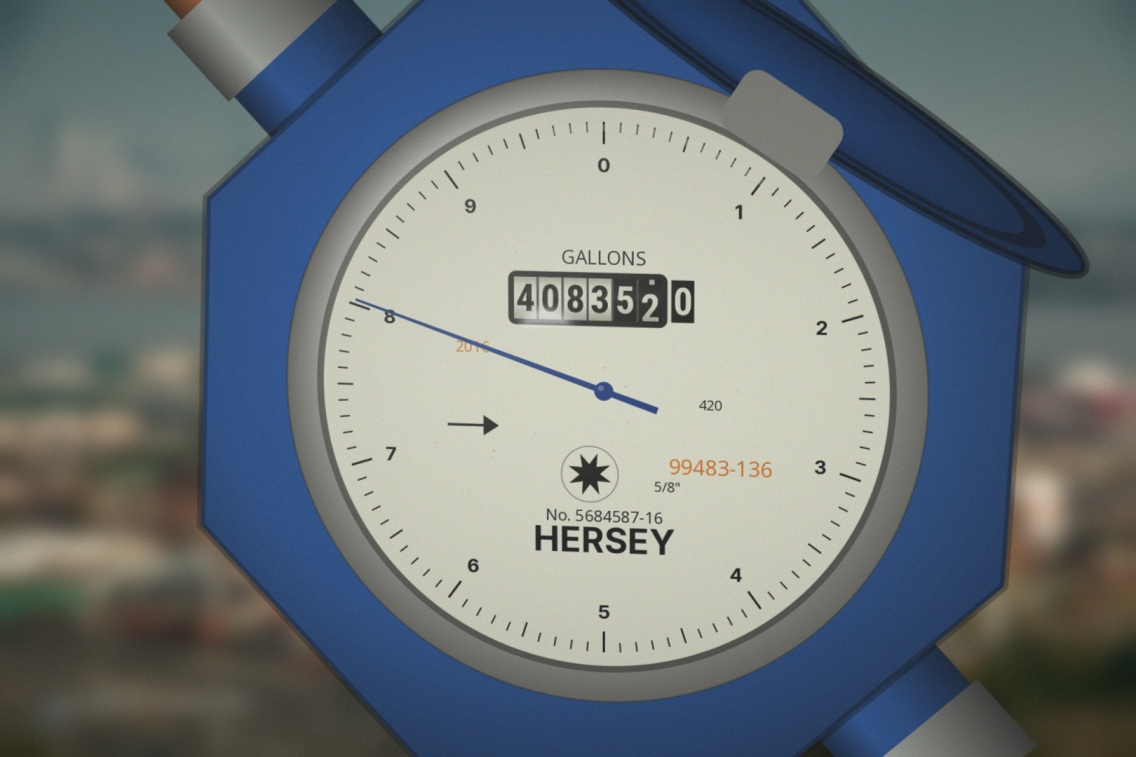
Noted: 4083518.0; gal
